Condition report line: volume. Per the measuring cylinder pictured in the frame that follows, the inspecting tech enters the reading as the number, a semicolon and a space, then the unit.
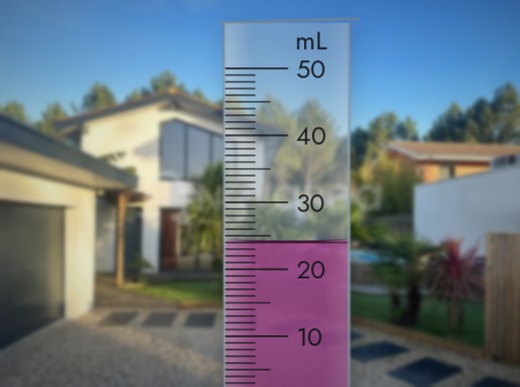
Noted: 24; mL
